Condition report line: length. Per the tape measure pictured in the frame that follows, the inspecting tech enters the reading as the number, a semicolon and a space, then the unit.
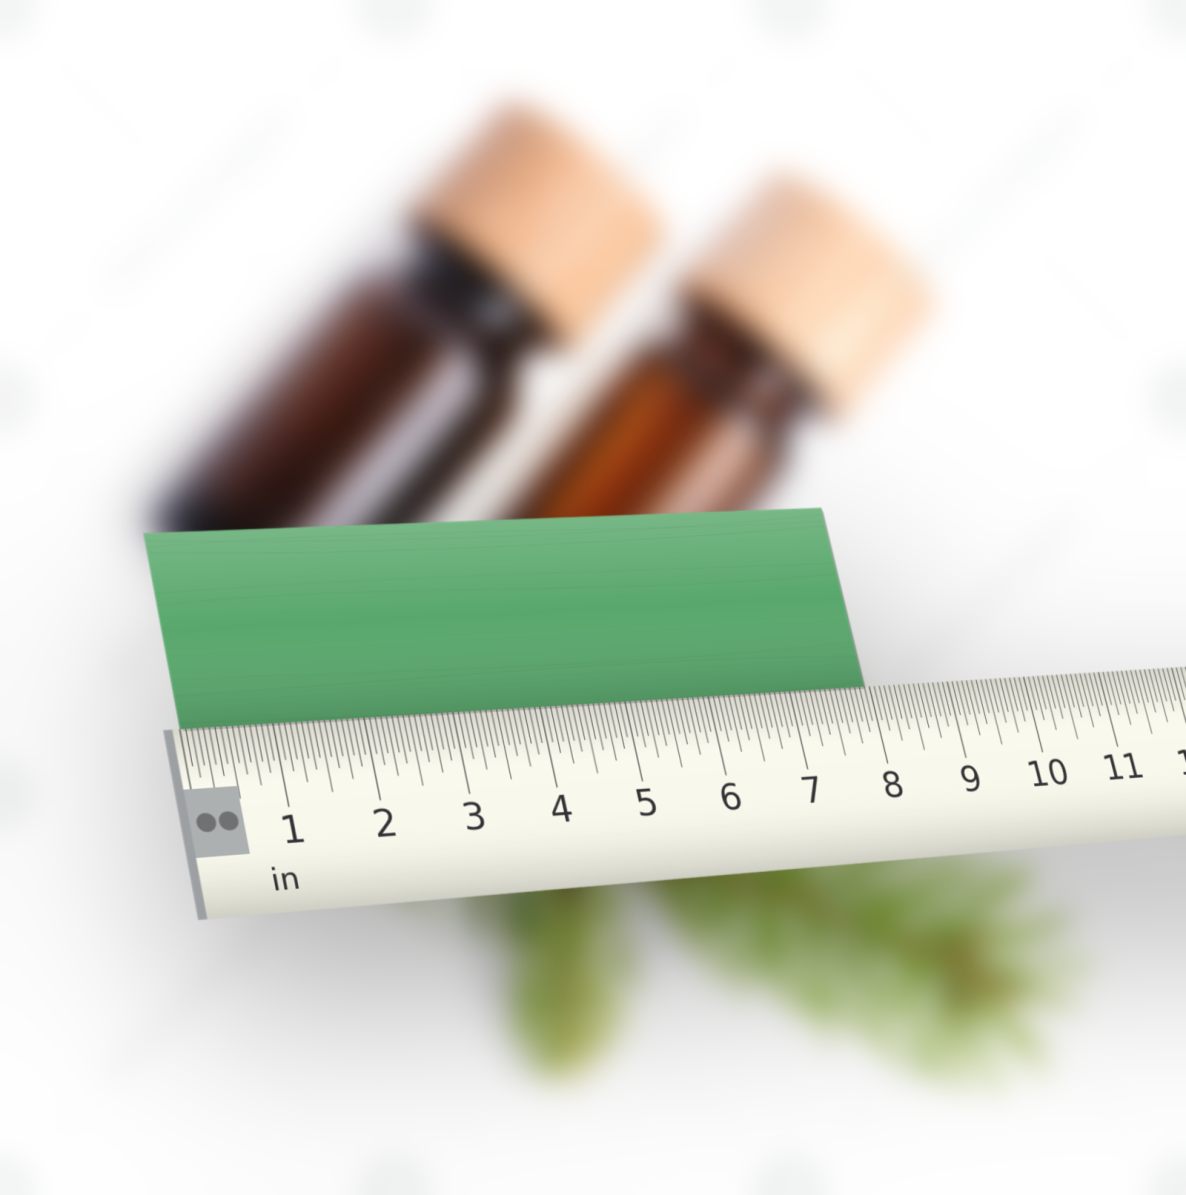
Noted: 7.9375; in
